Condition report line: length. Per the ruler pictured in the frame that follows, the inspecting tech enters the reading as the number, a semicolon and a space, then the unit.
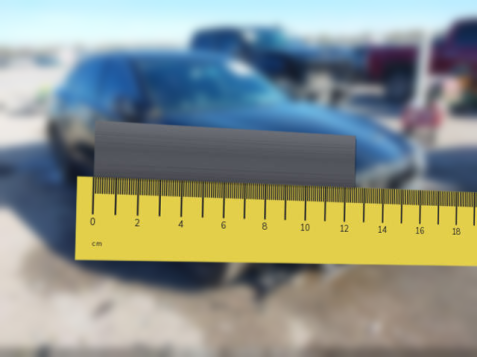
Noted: 12.5; cm
